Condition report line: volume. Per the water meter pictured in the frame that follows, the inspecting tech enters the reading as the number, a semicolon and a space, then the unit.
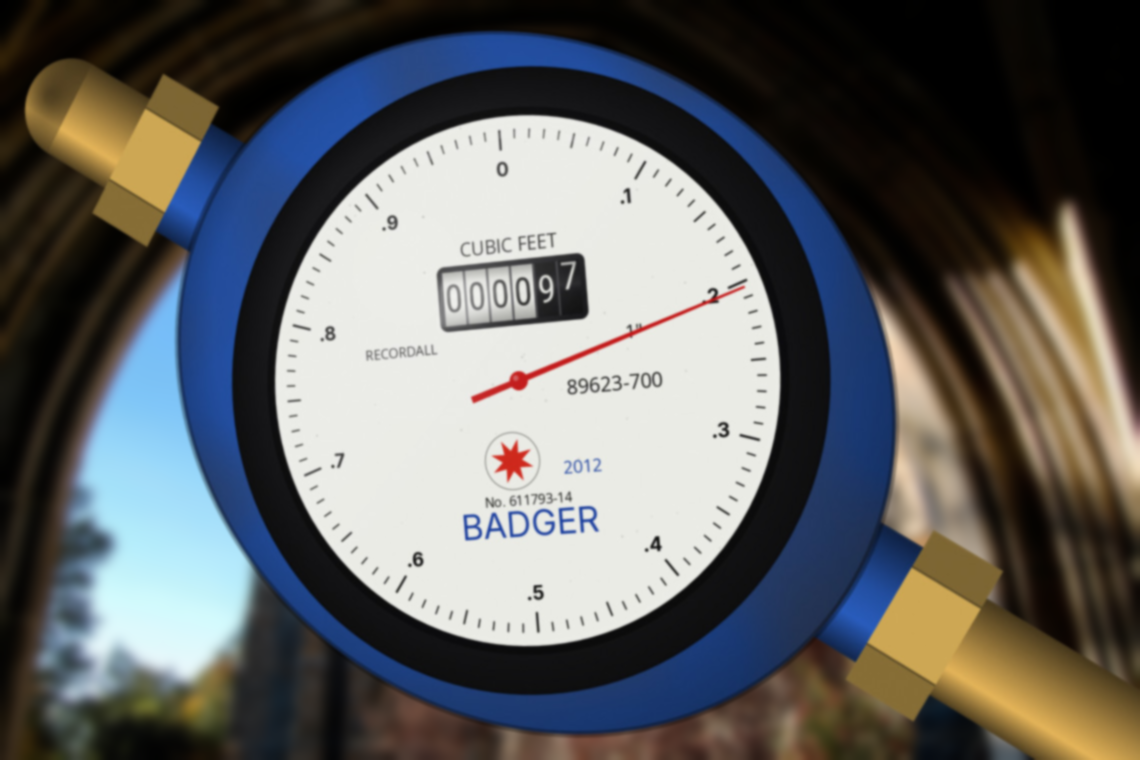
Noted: 97.20; ft³
